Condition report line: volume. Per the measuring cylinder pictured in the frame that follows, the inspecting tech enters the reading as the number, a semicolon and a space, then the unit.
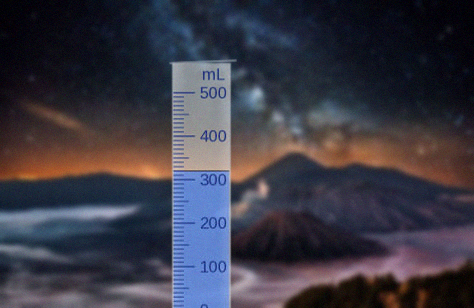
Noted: 320; mL
